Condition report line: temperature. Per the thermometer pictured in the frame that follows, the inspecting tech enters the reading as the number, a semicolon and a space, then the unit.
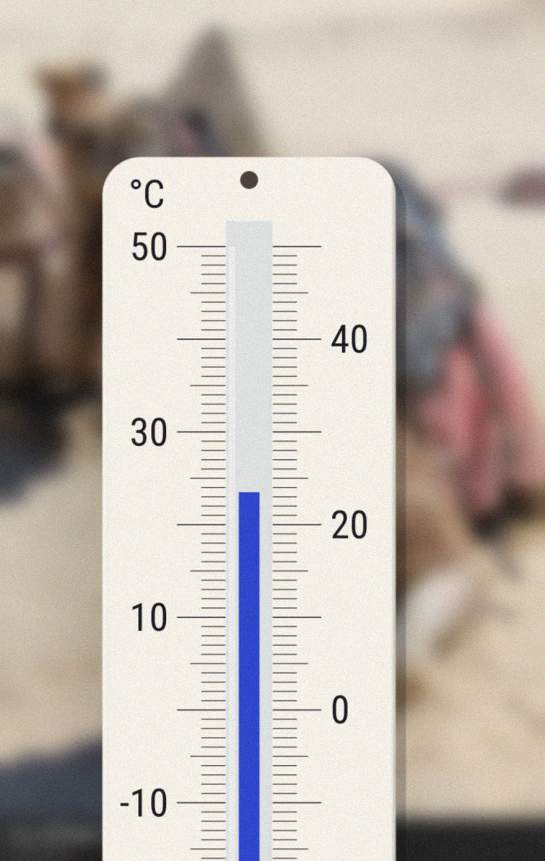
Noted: 23.5; °C
